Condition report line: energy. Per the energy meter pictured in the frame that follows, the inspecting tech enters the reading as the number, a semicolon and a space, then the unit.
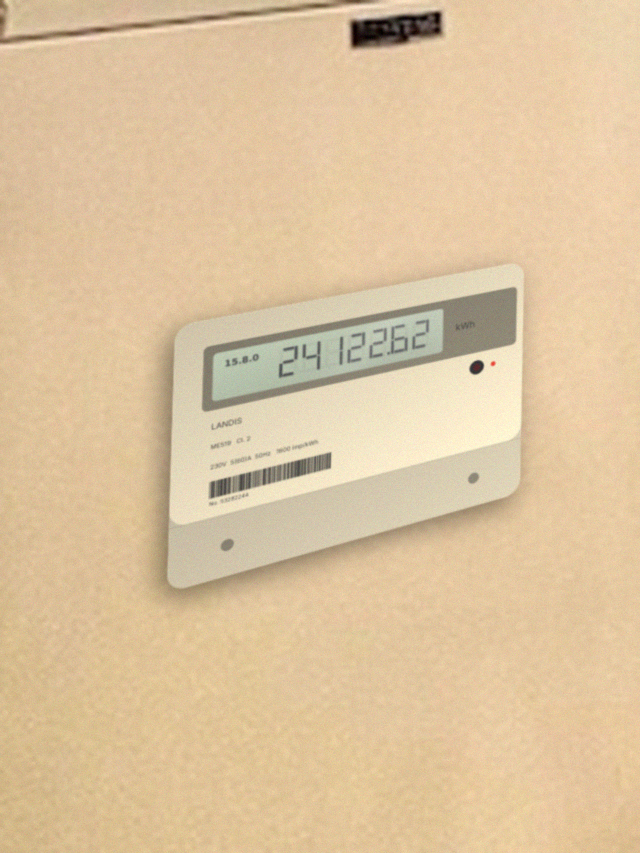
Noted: 24122.62; kWh
